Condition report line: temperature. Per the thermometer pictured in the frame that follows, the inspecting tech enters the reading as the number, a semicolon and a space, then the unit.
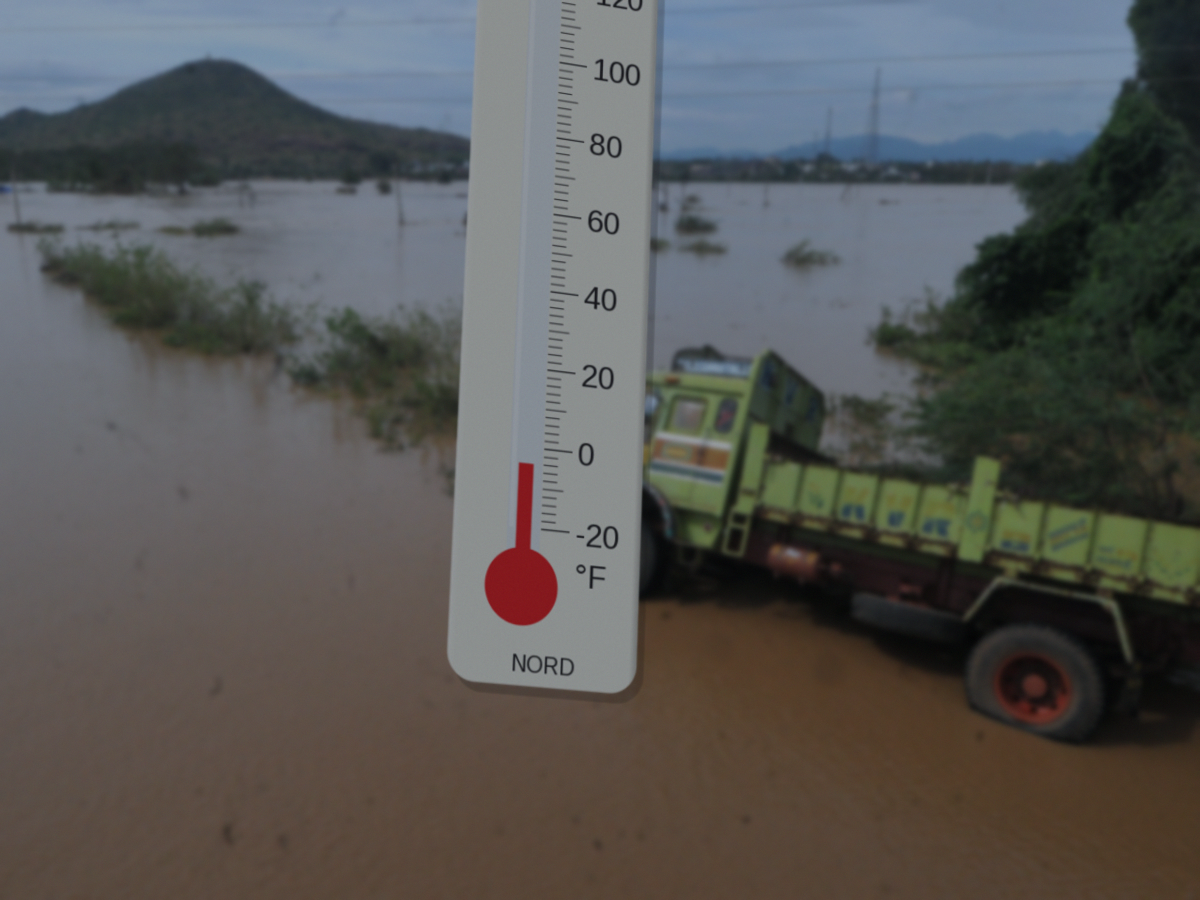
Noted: -4; °F
